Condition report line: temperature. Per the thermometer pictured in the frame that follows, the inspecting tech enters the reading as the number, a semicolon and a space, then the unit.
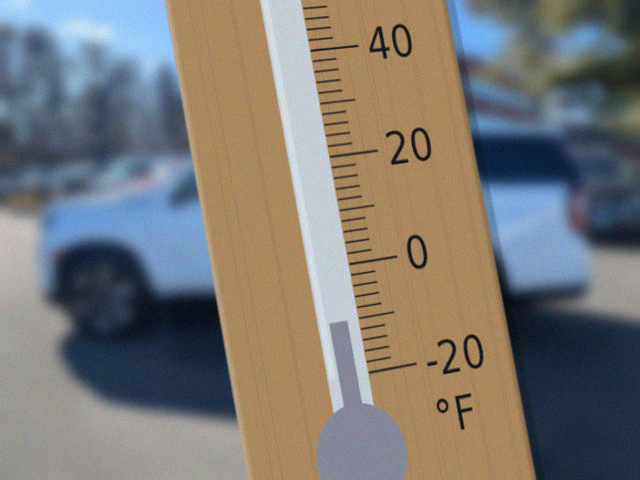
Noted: -10; °F
